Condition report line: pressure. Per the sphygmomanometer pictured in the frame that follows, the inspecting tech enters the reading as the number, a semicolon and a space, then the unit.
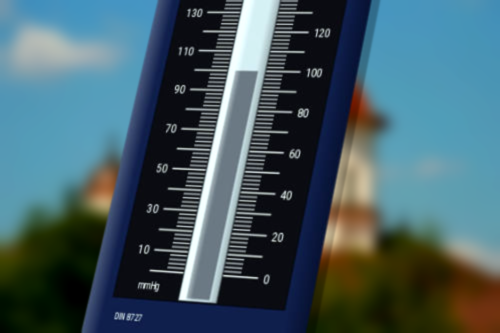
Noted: 100; mmHg
